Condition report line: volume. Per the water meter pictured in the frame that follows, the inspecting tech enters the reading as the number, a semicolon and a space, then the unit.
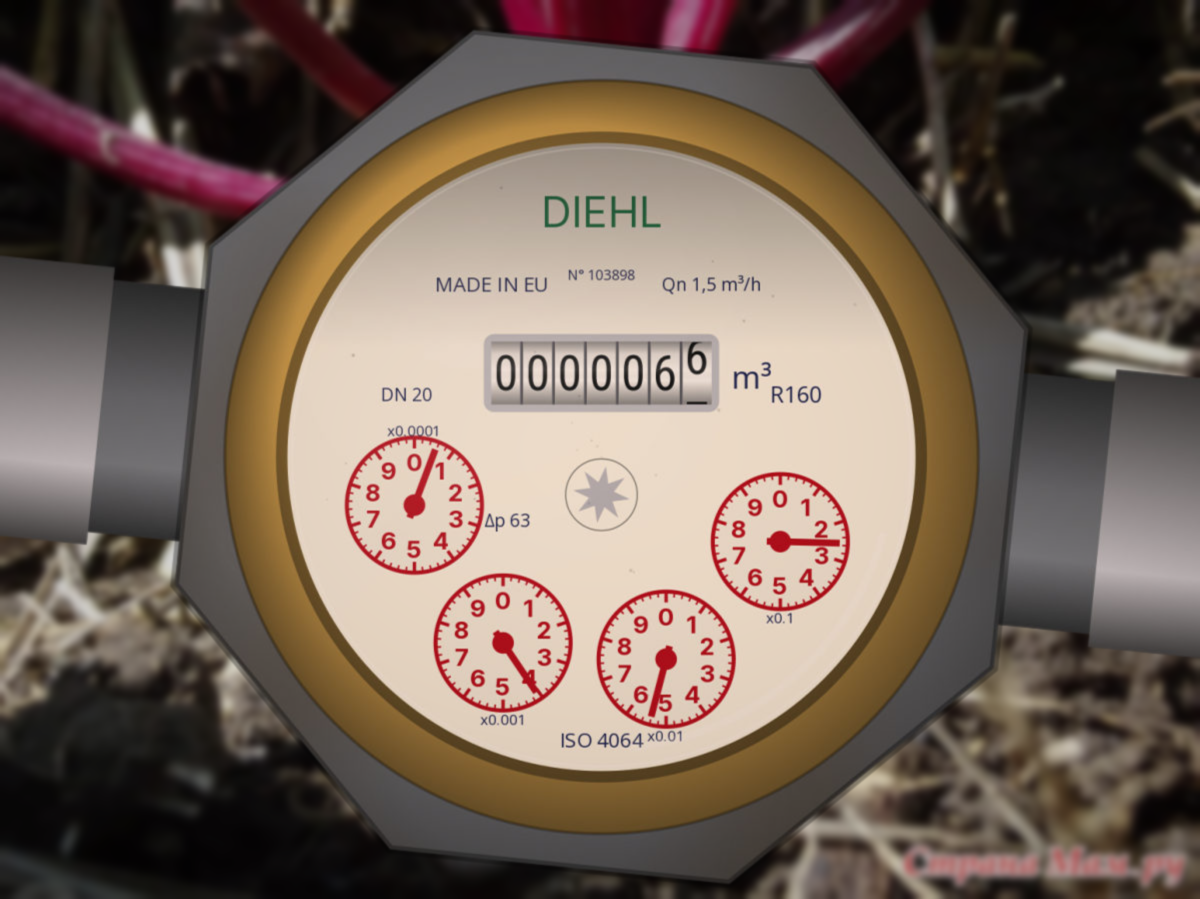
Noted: 66.2540; m³
